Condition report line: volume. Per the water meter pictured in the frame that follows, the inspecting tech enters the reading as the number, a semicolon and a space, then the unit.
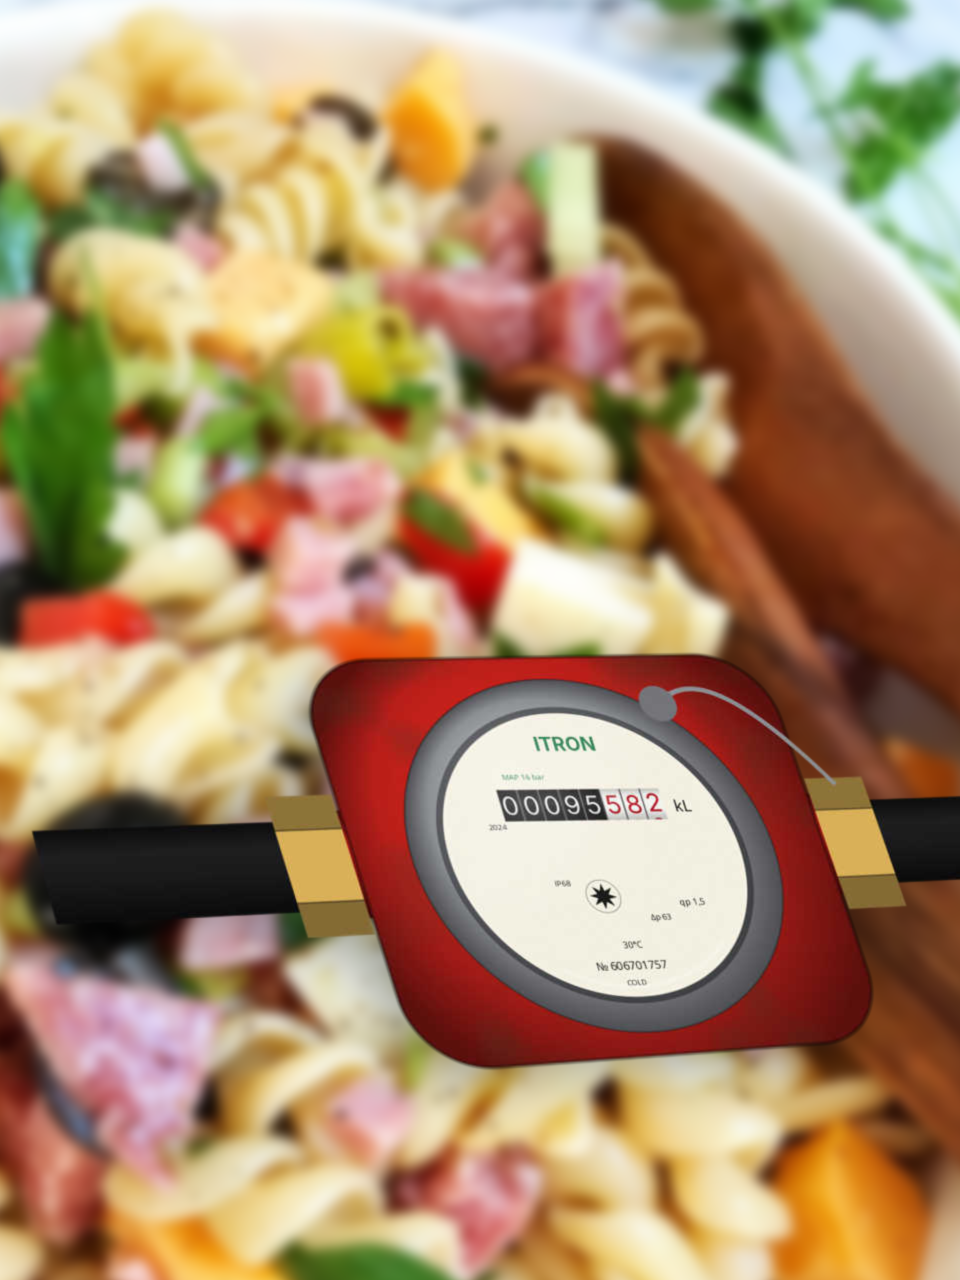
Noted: 95.582; kL
